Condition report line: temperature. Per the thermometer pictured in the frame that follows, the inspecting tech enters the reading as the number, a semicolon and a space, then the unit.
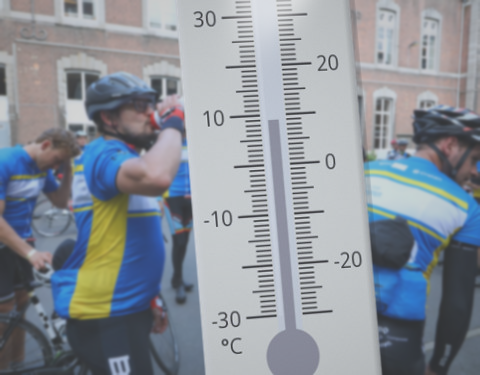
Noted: 9; °C
